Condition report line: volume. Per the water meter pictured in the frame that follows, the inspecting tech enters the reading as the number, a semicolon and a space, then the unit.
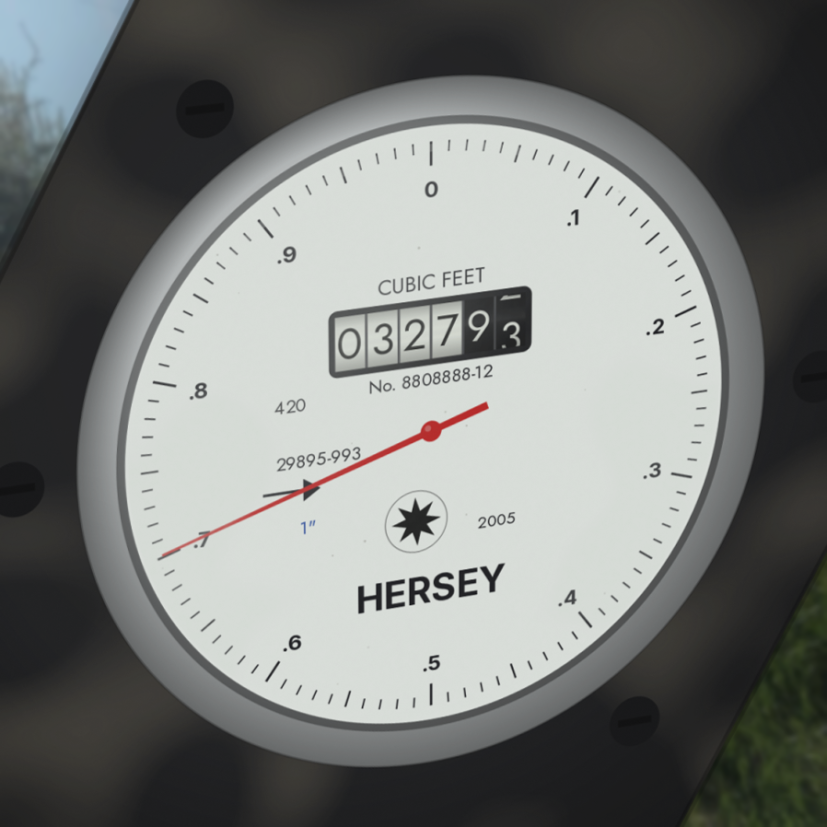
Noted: 32792.70; ft³
